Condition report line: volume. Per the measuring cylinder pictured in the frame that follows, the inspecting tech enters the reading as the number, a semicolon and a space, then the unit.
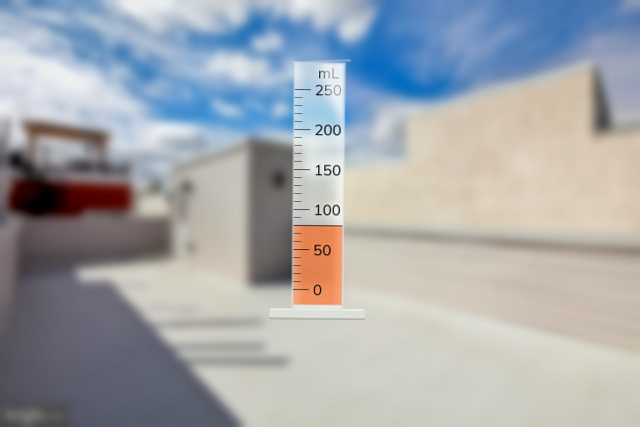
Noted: 80; mL
